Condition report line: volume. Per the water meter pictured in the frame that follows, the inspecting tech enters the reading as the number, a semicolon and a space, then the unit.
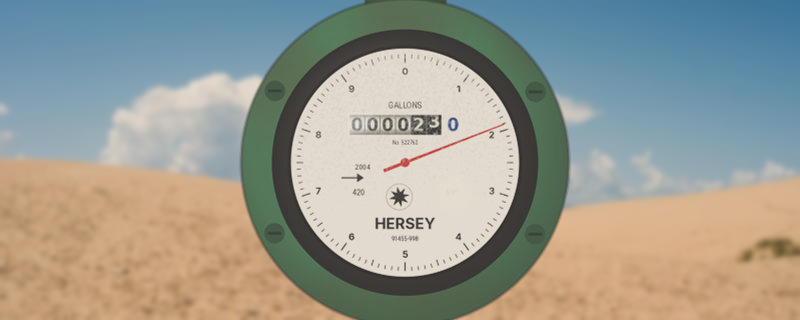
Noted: 231.9; gal
